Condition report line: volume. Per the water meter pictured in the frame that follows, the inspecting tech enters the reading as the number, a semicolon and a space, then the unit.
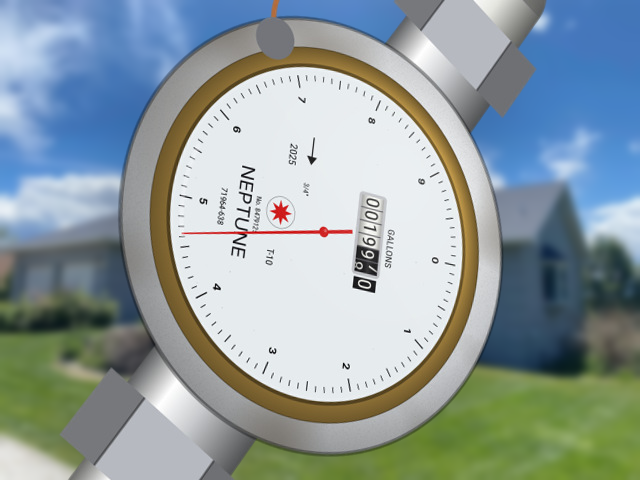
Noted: 19974.6; gal
